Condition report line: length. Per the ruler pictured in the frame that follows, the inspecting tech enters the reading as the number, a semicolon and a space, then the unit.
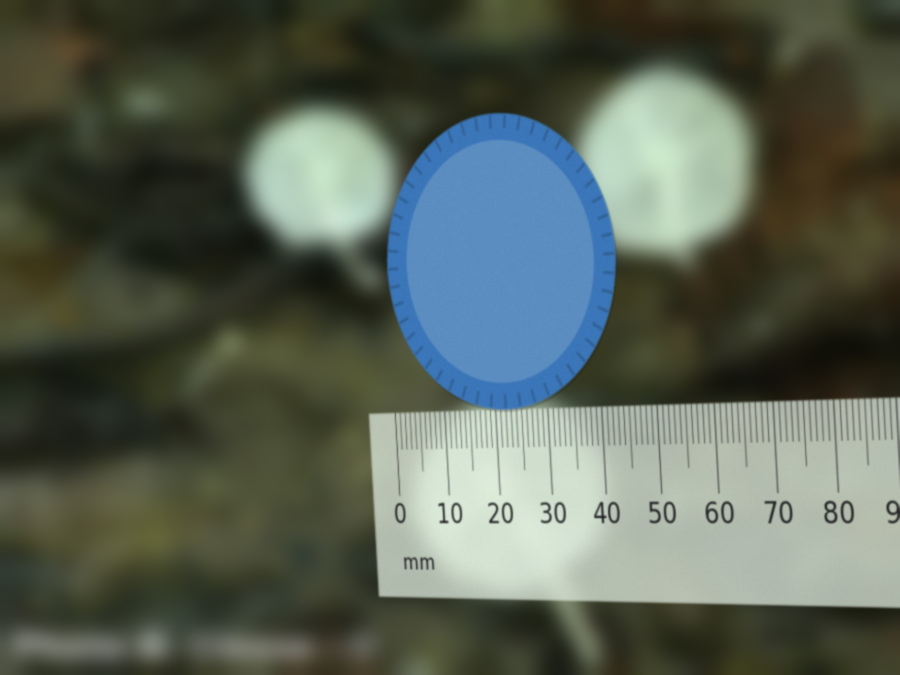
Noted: 44; mm
